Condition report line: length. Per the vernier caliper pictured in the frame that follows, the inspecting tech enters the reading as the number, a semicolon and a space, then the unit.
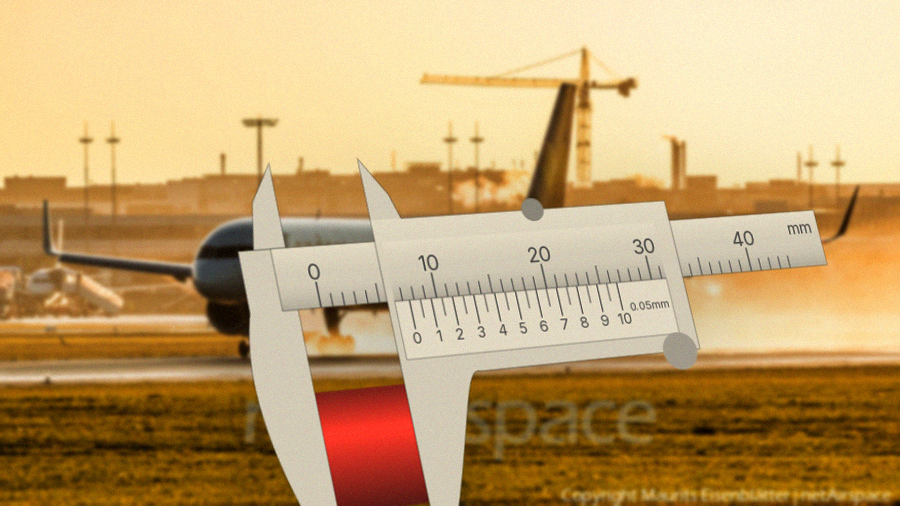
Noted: 7.6; mm
